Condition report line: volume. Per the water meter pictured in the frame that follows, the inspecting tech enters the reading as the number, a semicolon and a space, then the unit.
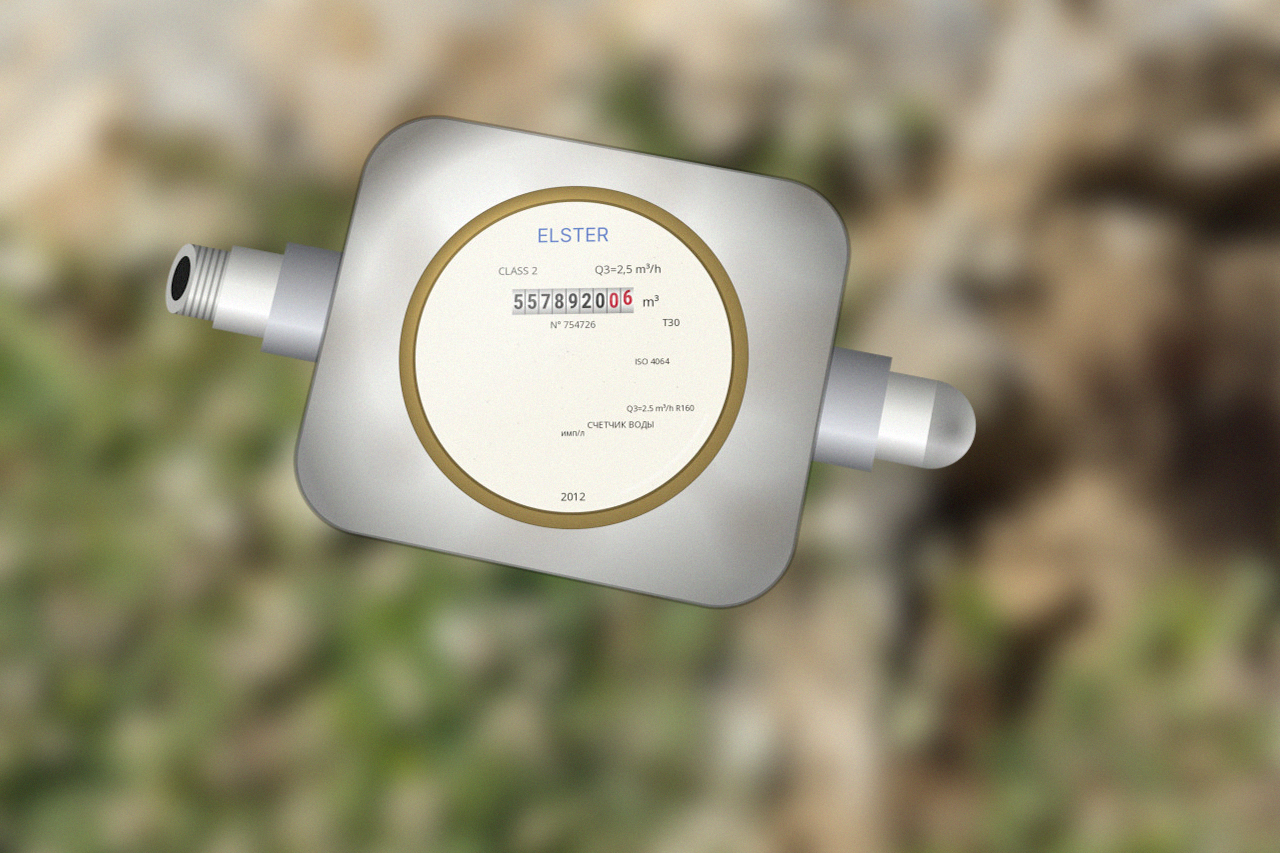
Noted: 5578920.06; m³
